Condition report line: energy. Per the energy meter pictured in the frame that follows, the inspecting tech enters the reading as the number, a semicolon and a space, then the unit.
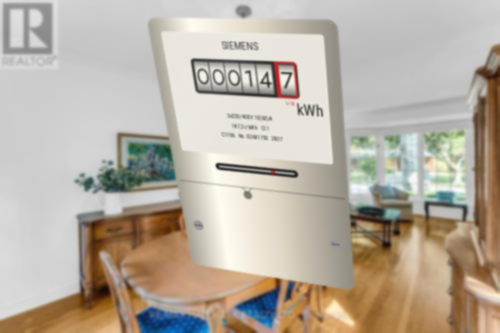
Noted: 14.7; kWh
